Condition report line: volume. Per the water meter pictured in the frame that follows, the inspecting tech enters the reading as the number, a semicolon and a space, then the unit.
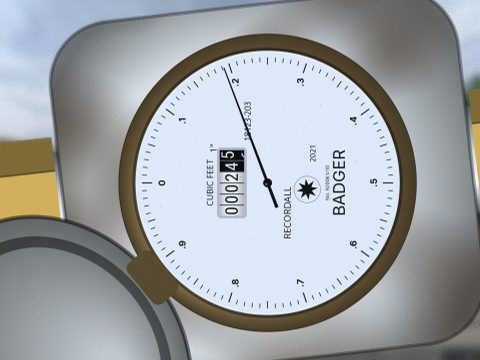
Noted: 245.19; ft³
